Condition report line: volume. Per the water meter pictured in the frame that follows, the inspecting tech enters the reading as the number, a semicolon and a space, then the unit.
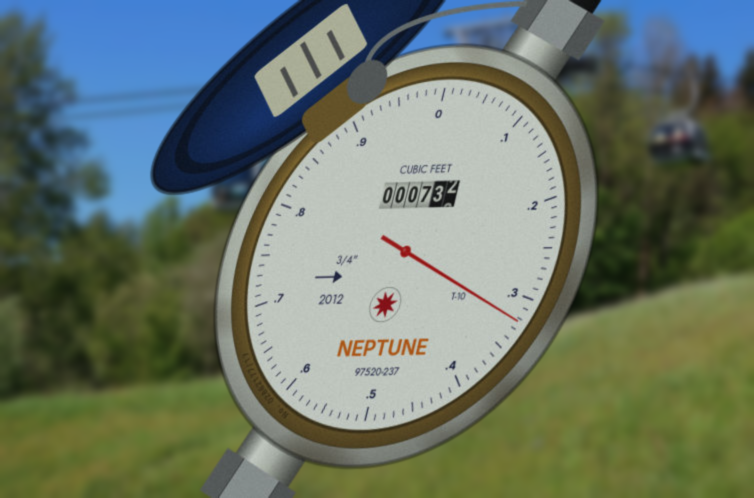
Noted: 732.32; ft³
